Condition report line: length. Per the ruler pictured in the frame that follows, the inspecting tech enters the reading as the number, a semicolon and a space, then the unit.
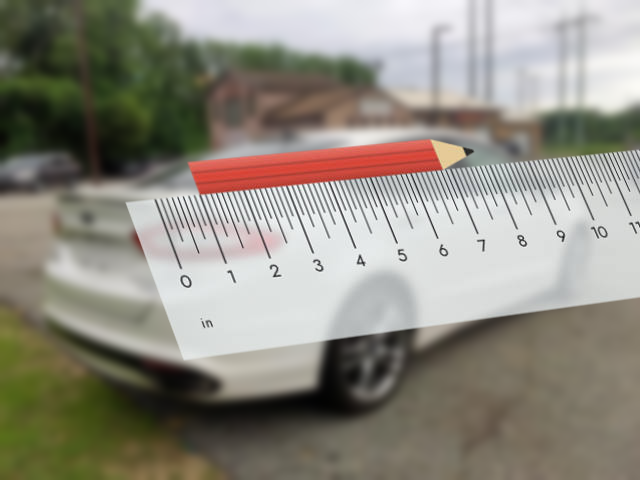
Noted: 6.75; in
